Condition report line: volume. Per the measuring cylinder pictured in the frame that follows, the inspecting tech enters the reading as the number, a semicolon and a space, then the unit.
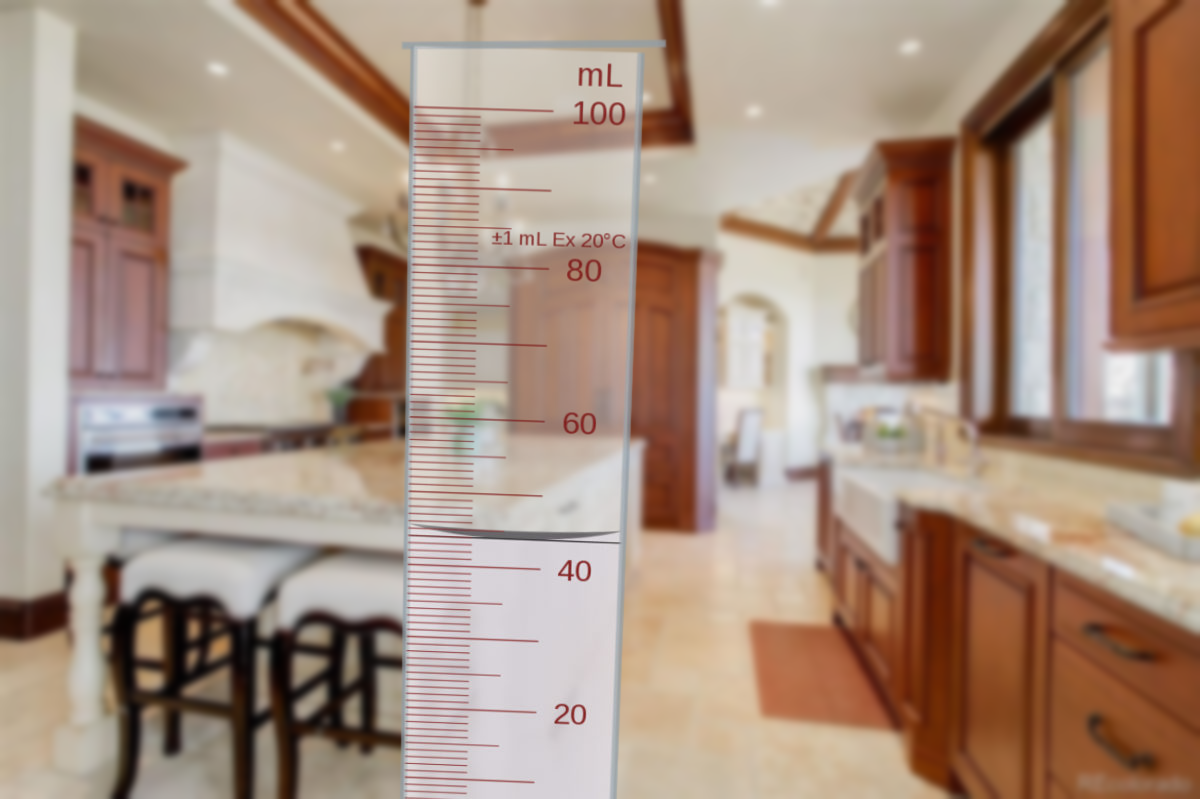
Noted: 44; mL
